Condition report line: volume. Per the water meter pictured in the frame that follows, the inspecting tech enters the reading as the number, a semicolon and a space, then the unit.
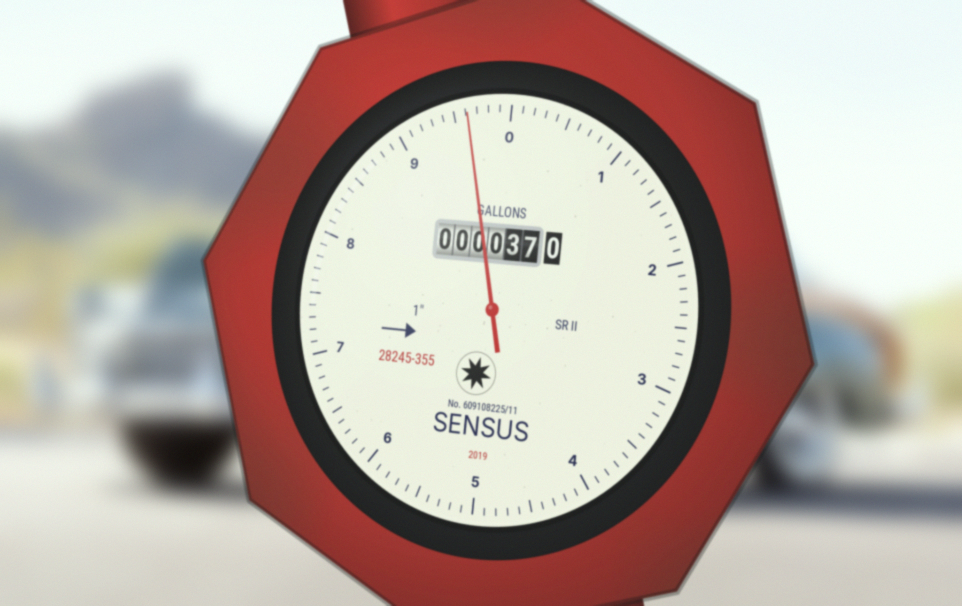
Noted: 369.6; gal
